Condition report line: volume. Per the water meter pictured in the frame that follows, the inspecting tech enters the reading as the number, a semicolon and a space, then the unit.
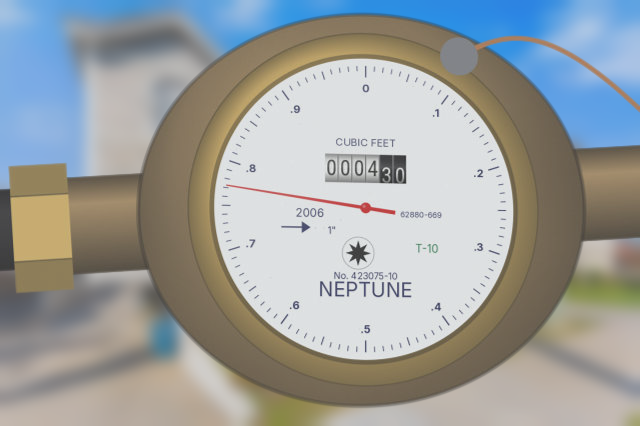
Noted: 429.77; ft³
